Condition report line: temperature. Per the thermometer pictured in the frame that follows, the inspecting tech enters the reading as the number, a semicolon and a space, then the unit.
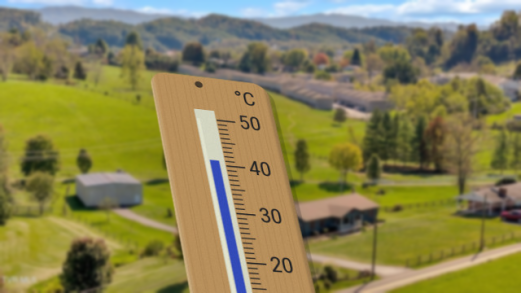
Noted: 41; °C
